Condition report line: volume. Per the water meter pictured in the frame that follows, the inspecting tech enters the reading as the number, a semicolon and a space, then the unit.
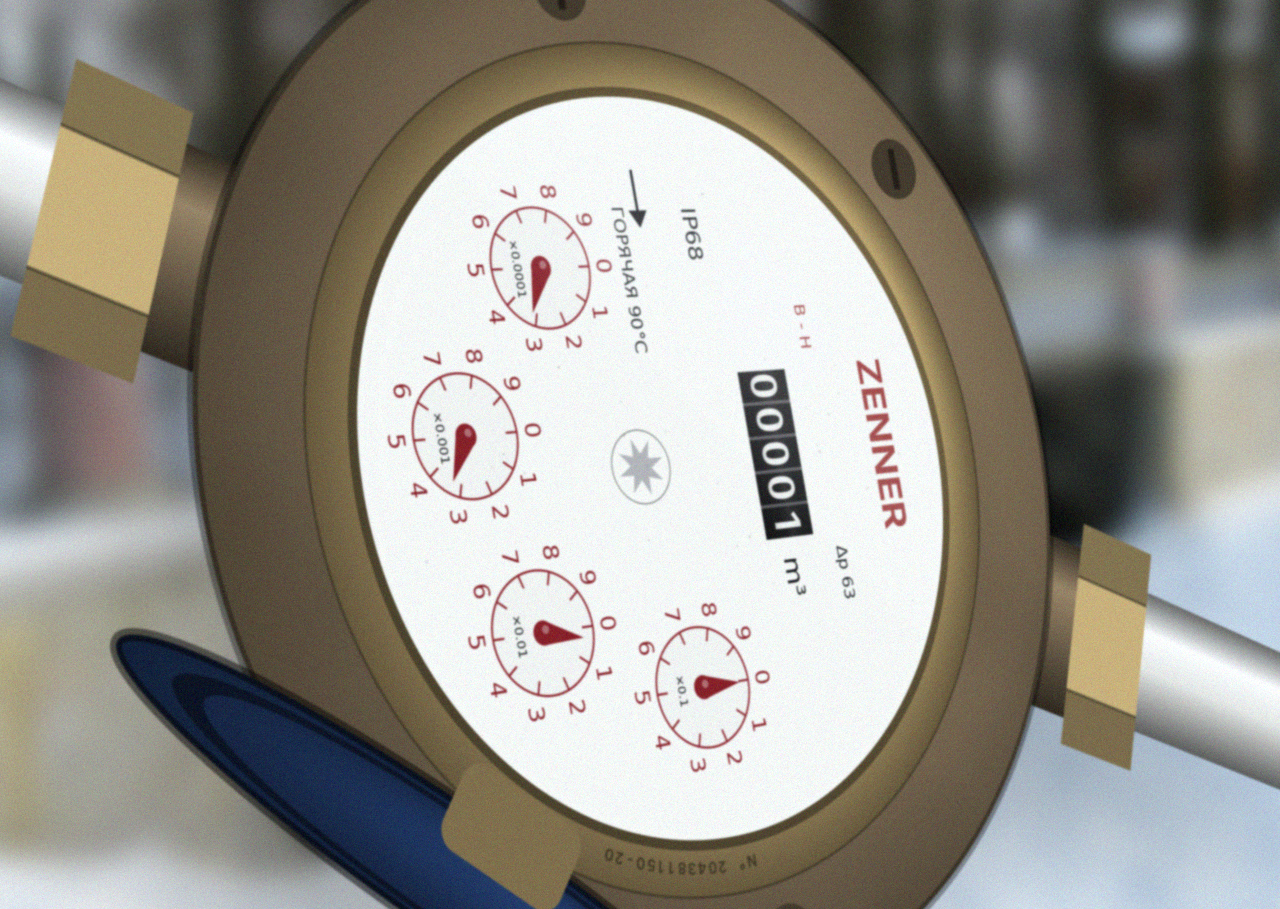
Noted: 1.0033; m³
